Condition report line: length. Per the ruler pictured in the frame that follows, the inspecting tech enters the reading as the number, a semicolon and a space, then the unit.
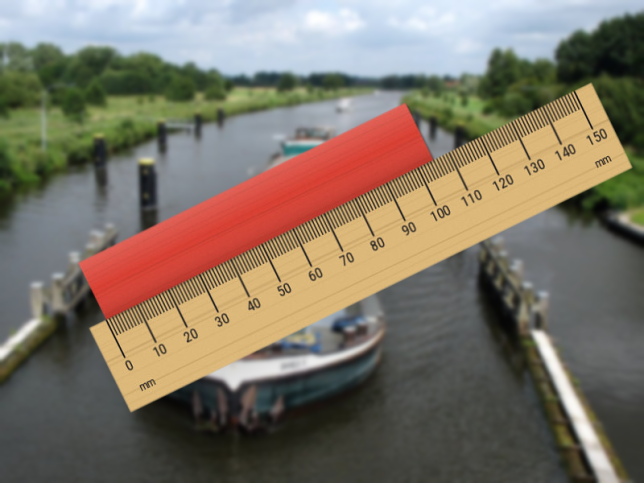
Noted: 105; mm
